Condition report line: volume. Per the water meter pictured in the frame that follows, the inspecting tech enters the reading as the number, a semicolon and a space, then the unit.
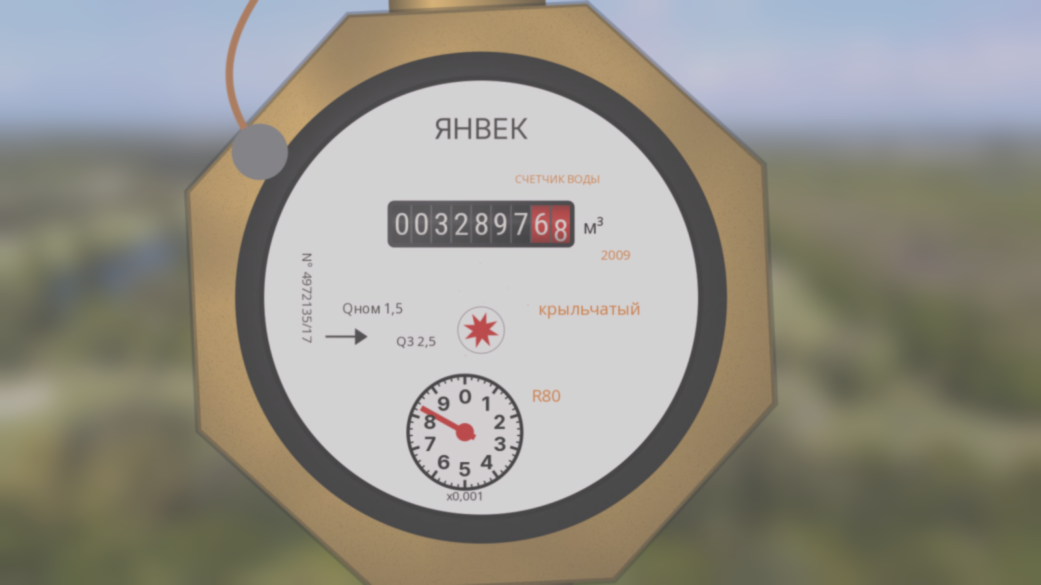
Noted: 32897.678; m³
